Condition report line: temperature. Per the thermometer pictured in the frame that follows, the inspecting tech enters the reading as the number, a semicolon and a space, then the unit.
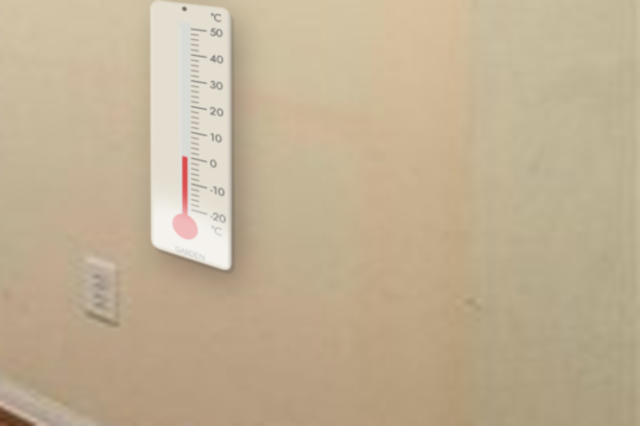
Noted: 0; °C
